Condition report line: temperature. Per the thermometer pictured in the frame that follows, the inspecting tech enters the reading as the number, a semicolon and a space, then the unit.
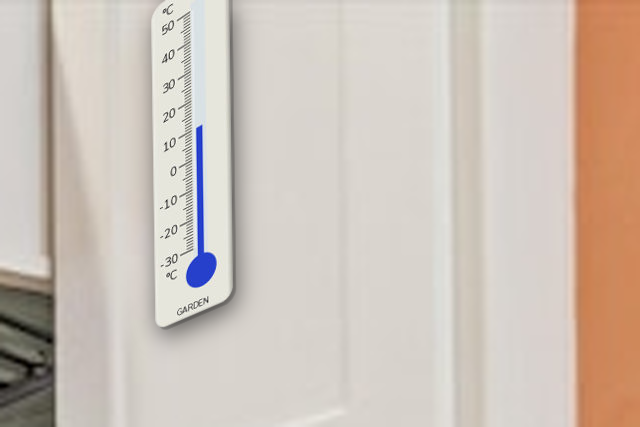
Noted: 10; °C
